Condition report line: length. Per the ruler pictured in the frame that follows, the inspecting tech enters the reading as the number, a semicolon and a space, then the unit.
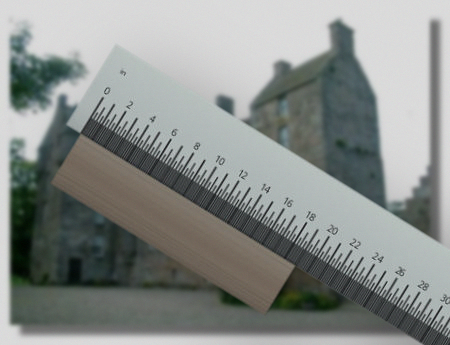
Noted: 19; in
